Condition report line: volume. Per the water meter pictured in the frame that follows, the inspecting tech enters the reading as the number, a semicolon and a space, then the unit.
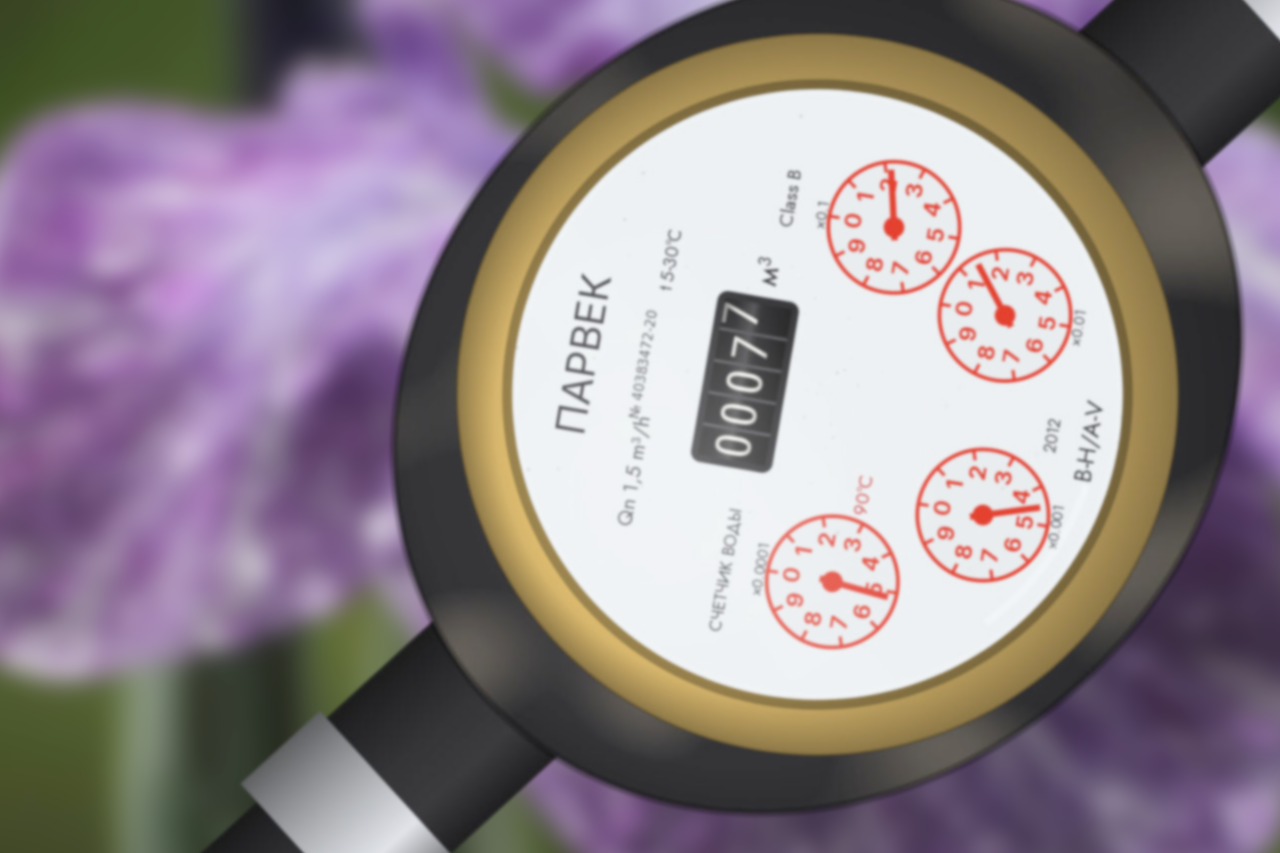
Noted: 77.2145; m³
